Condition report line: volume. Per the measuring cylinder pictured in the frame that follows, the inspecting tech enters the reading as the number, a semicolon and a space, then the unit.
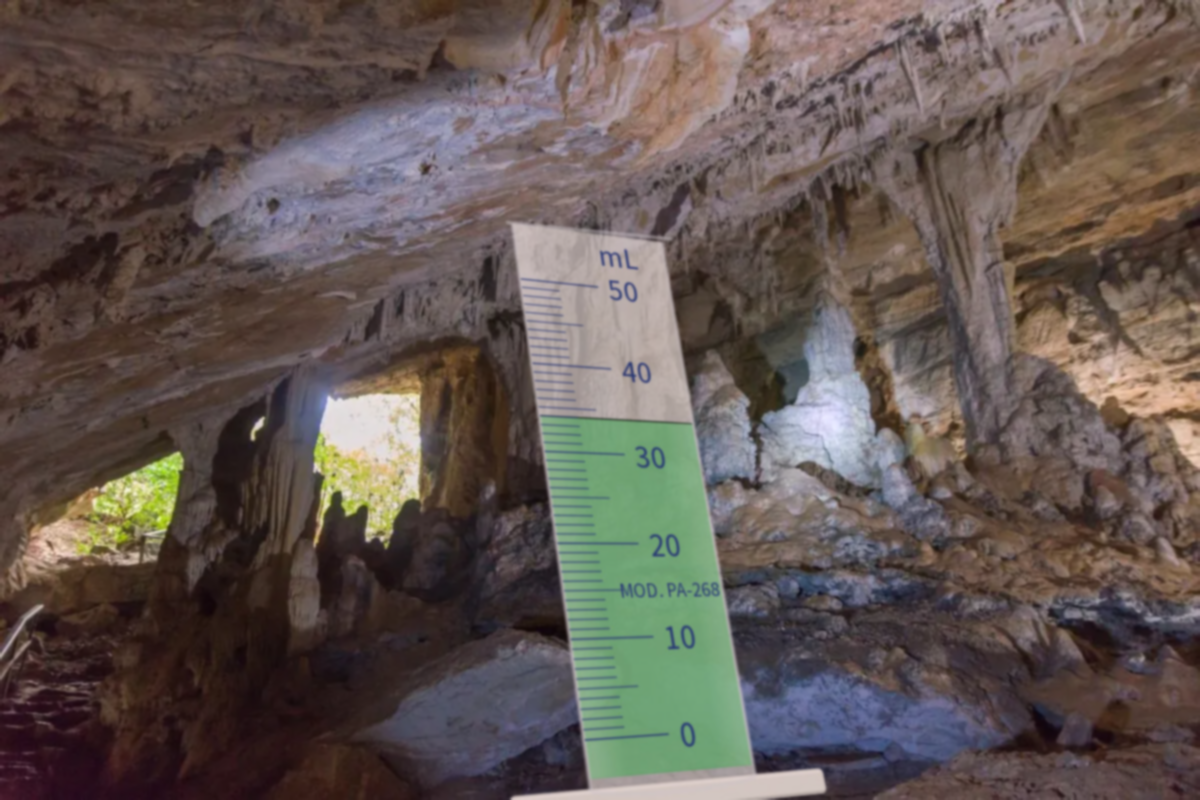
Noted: 34; mL
